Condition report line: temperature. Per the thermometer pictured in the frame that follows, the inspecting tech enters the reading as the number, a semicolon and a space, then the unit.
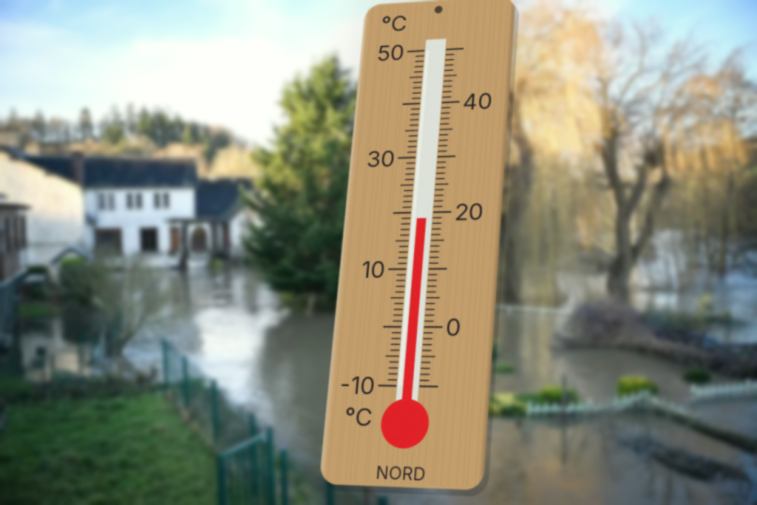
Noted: 19; °C
